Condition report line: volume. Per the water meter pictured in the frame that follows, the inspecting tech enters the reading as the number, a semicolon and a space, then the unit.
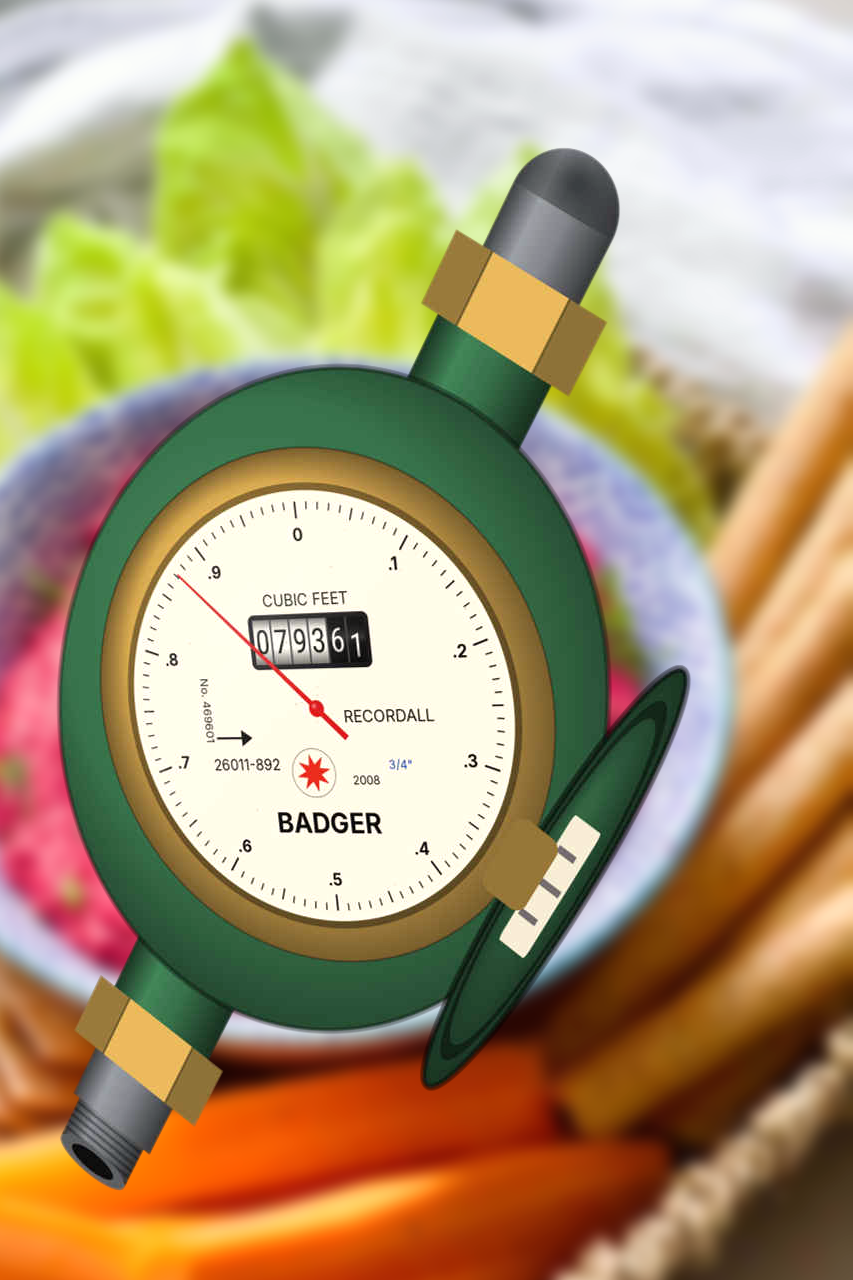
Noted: 79360.87; ft³
